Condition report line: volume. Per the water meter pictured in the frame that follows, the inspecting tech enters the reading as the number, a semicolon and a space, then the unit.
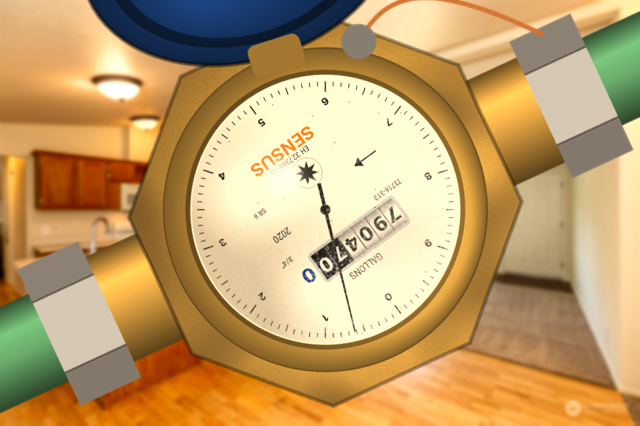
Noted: 7904700.6; gal
